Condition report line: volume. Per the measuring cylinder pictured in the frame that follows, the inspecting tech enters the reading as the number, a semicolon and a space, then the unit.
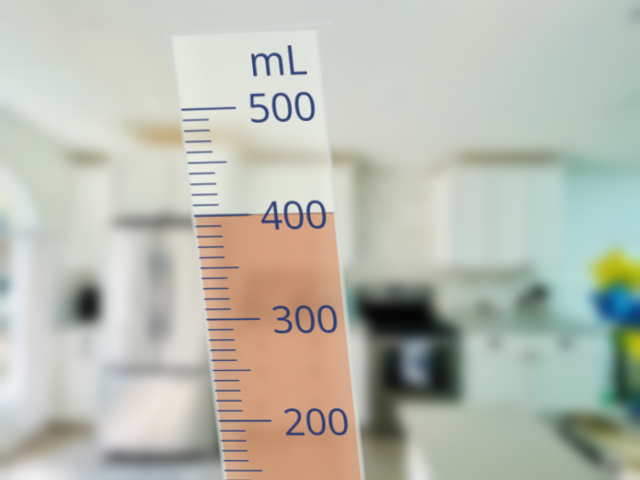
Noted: 400; mL
